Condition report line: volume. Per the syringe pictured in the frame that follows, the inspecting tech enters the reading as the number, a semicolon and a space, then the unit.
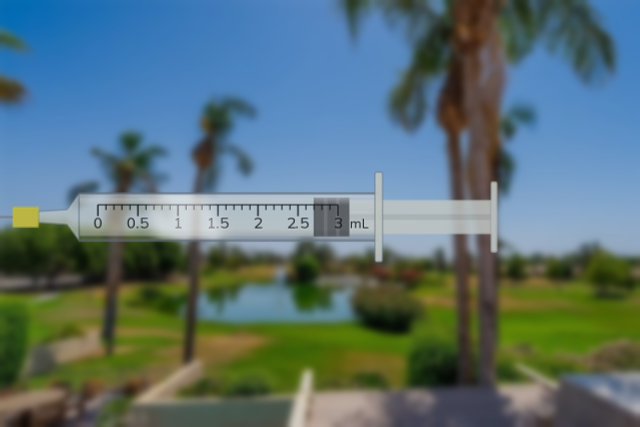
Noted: 2.7; mL
